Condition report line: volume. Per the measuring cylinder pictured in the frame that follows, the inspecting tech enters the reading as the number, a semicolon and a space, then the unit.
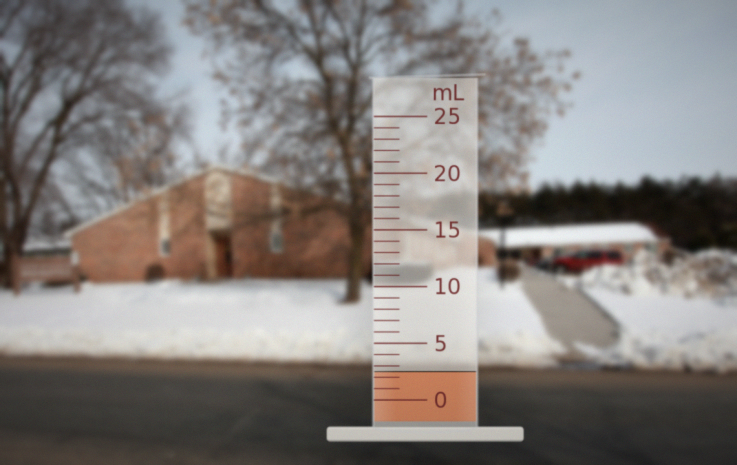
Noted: 2.5; mL
